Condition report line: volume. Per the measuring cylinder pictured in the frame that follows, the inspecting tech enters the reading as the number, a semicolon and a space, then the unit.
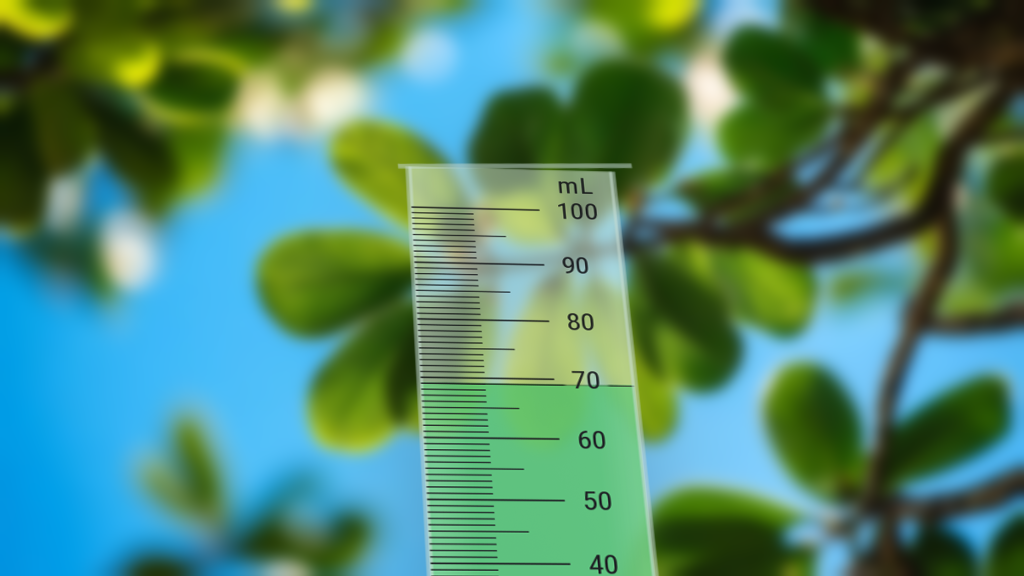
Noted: 69; mL
